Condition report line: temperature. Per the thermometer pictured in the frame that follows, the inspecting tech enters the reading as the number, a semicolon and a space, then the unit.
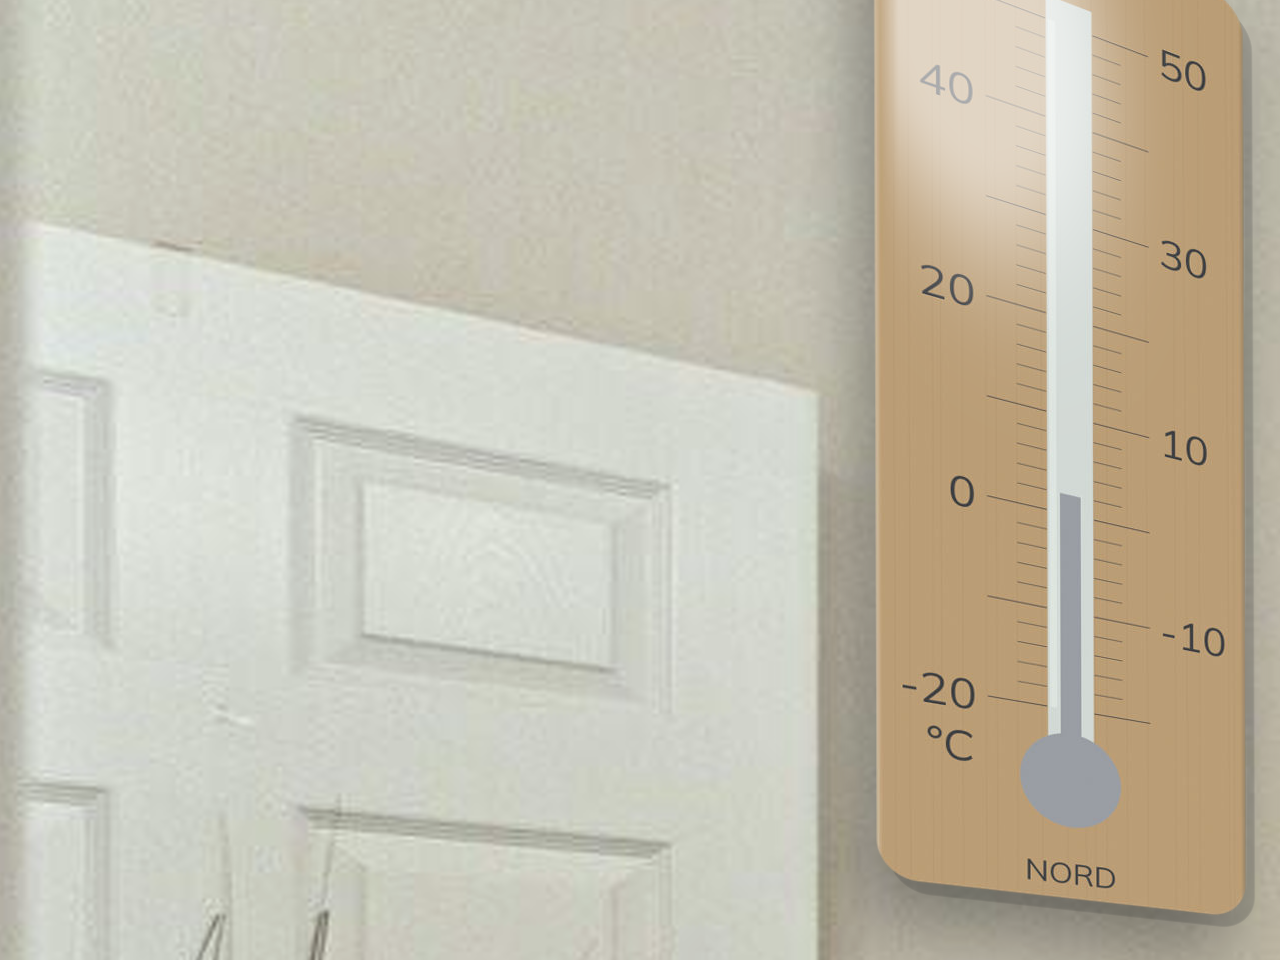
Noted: 2; °C
